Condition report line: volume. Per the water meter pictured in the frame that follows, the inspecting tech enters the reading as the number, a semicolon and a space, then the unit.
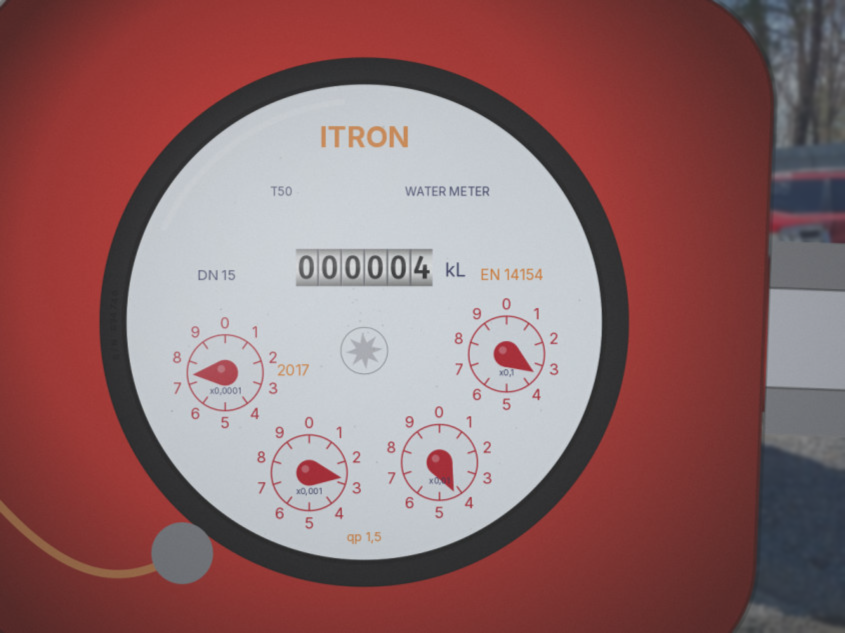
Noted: 4.3427; kL
